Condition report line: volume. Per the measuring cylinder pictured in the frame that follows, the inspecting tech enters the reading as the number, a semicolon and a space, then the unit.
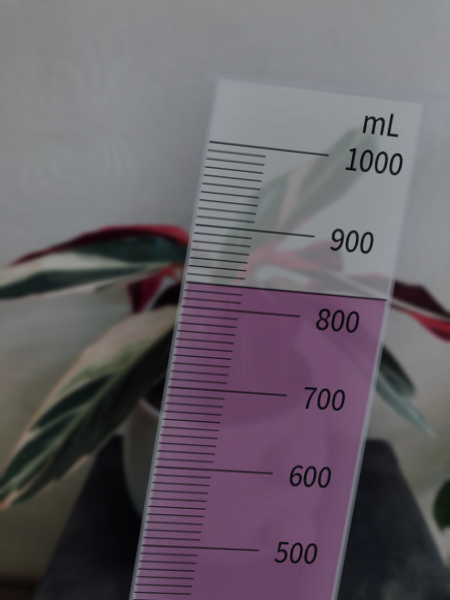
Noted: 830; mL
